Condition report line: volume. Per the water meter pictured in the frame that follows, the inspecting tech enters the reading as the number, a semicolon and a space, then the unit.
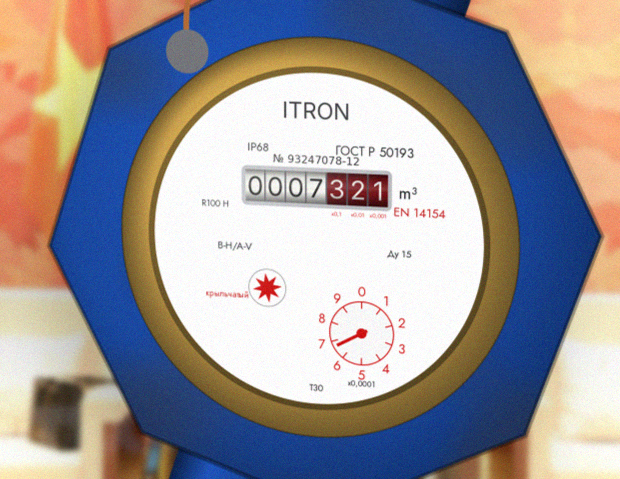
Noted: 7.3216; m³
